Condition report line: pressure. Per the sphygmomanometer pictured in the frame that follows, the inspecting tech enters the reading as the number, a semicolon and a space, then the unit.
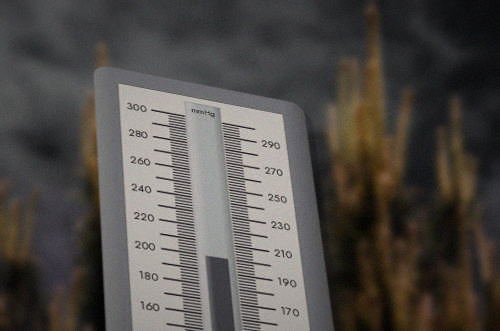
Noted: 200; mmHg
